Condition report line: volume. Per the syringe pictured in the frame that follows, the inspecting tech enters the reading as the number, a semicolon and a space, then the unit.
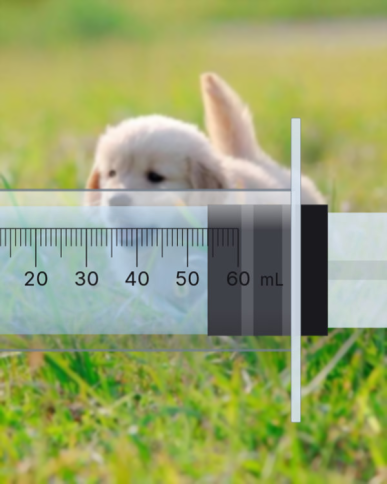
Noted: 54; mL
